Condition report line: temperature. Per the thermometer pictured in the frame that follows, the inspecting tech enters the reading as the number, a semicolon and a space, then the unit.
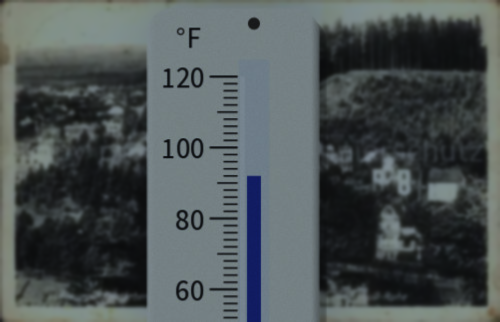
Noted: 92; °F
